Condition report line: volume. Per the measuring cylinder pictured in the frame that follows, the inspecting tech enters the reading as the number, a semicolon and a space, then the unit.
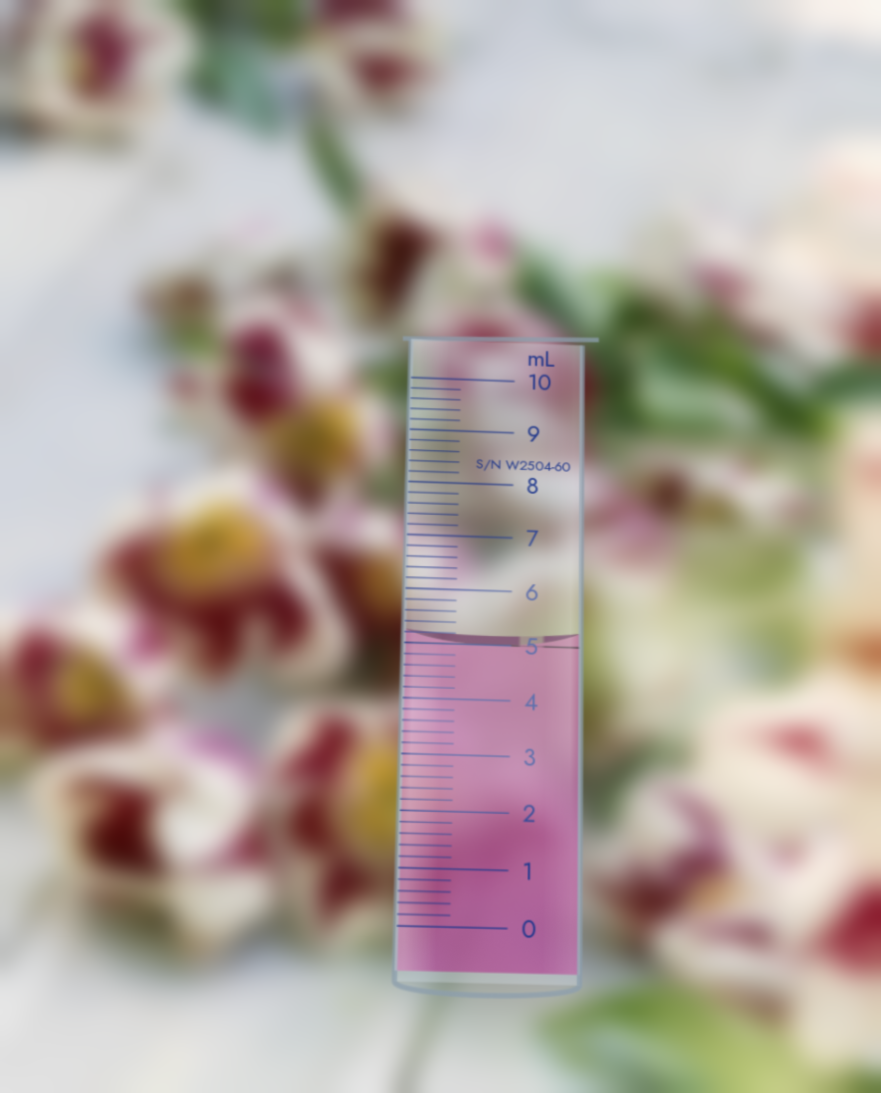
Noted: 5; mL
